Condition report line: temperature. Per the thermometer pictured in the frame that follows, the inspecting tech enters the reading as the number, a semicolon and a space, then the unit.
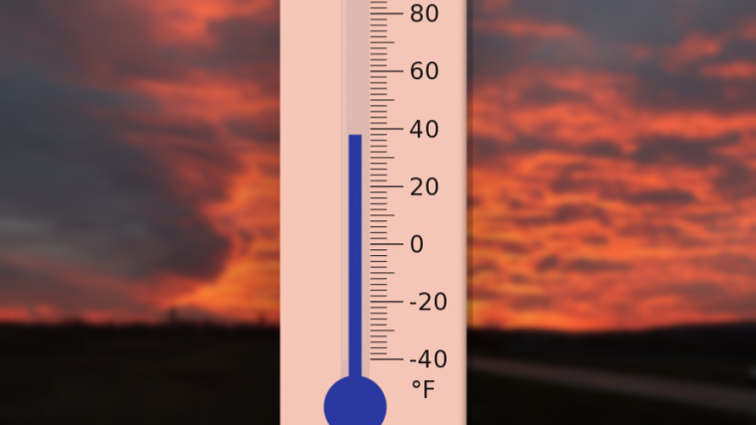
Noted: 38; °F
